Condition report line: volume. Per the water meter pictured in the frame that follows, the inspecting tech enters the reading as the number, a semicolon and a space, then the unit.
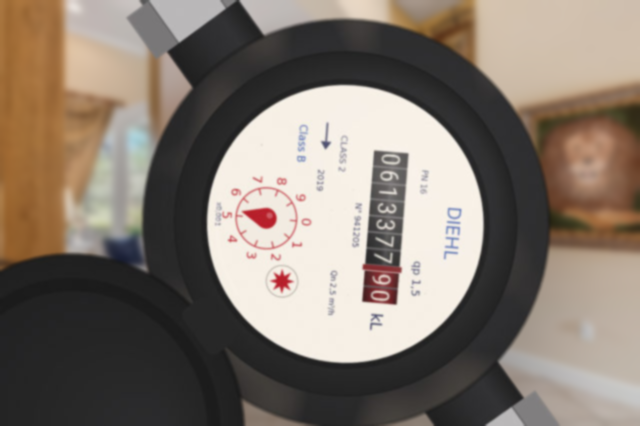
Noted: 613377.905; kL
